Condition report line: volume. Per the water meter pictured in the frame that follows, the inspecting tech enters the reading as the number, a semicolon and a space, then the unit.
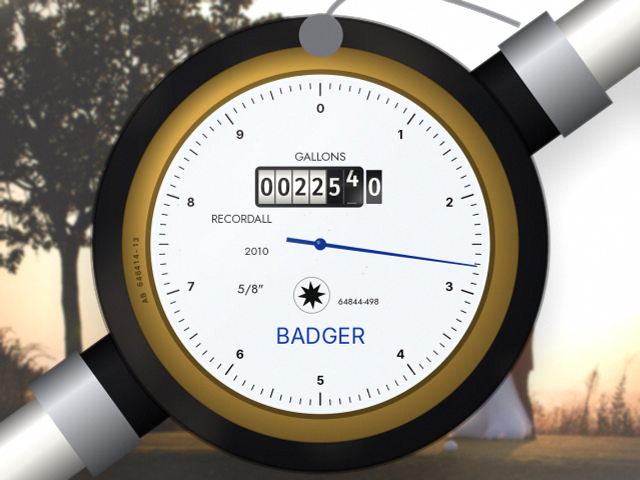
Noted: 22542.7; gal
